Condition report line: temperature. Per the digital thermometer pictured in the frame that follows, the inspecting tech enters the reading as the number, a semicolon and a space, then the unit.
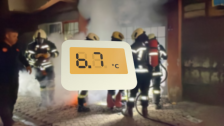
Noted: 6.7; °C
